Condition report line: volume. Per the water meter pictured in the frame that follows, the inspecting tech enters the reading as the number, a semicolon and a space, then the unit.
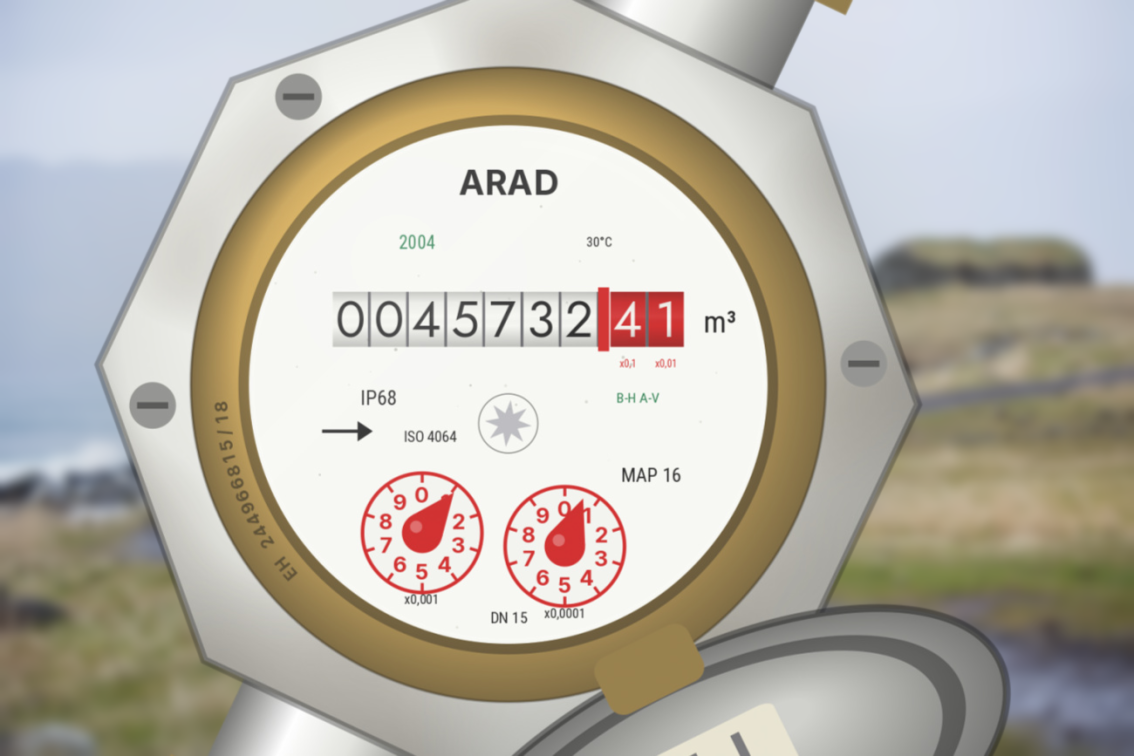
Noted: 45732.4110; m³
